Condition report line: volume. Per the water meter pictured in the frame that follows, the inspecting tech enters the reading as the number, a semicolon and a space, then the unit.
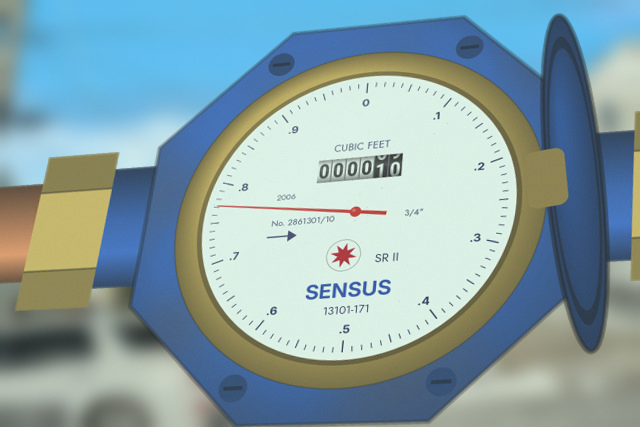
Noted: 9.77; ft³
